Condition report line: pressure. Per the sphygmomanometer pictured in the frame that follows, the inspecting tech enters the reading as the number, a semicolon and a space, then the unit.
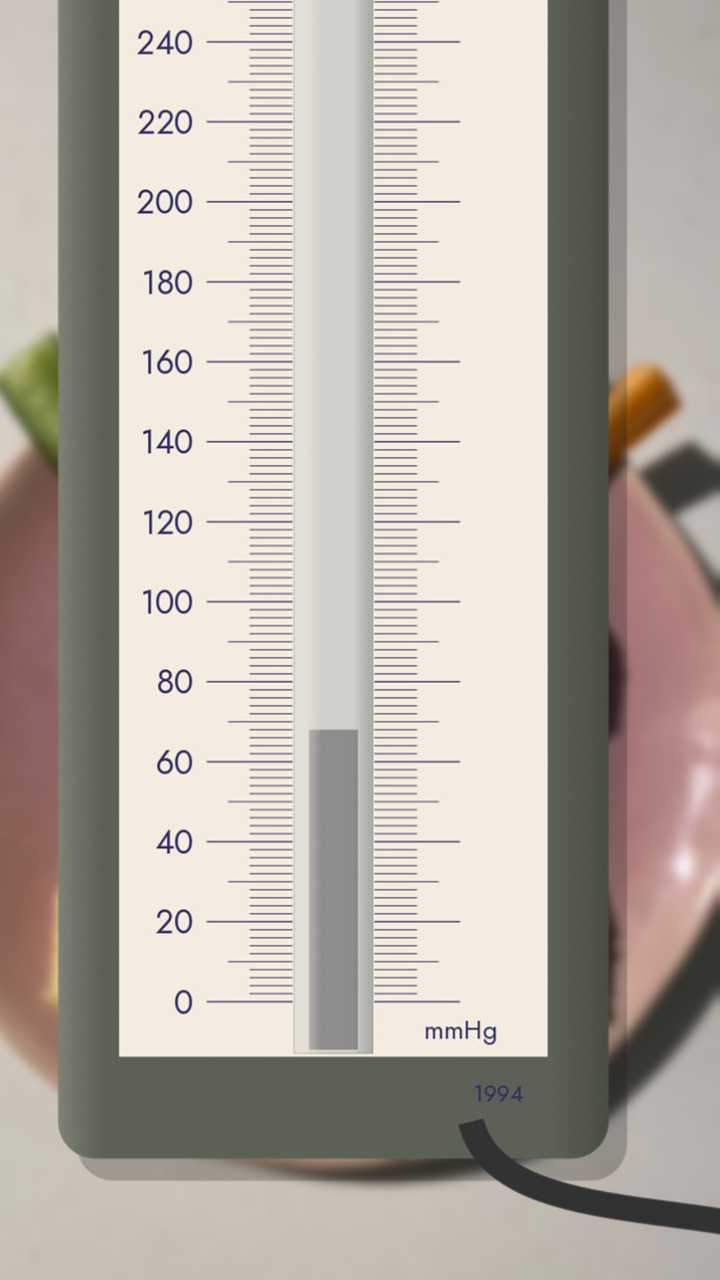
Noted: 68; mmHg
